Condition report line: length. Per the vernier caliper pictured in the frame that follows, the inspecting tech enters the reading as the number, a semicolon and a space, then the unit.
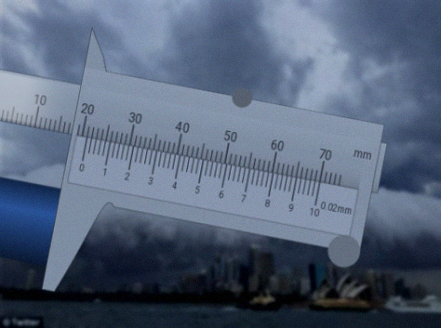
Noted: 21.0; mm
